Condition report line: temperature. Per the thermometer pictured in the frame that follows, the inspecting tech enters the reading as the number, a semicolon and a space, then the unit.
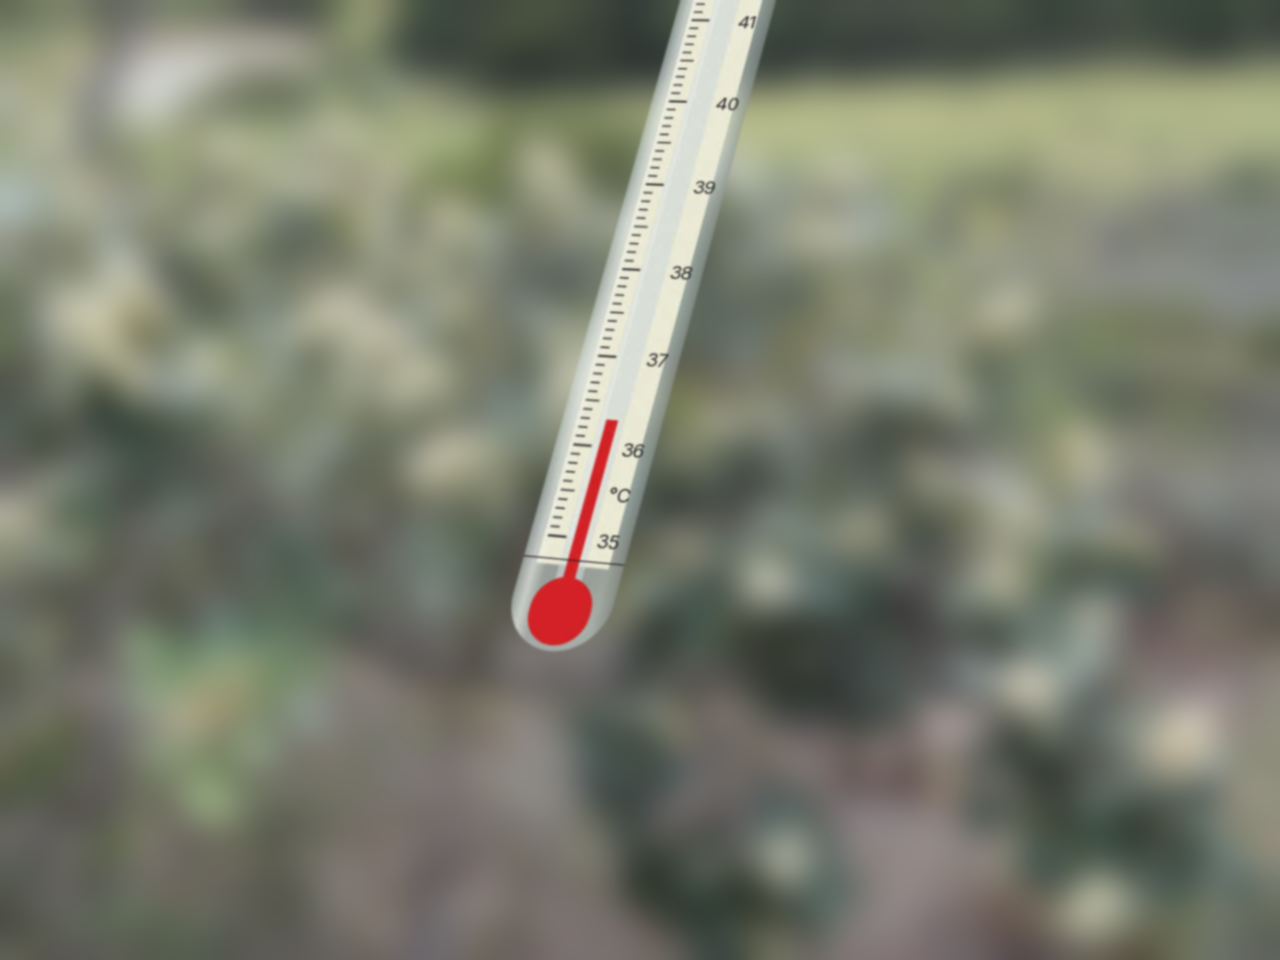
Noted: 36.3; °C
